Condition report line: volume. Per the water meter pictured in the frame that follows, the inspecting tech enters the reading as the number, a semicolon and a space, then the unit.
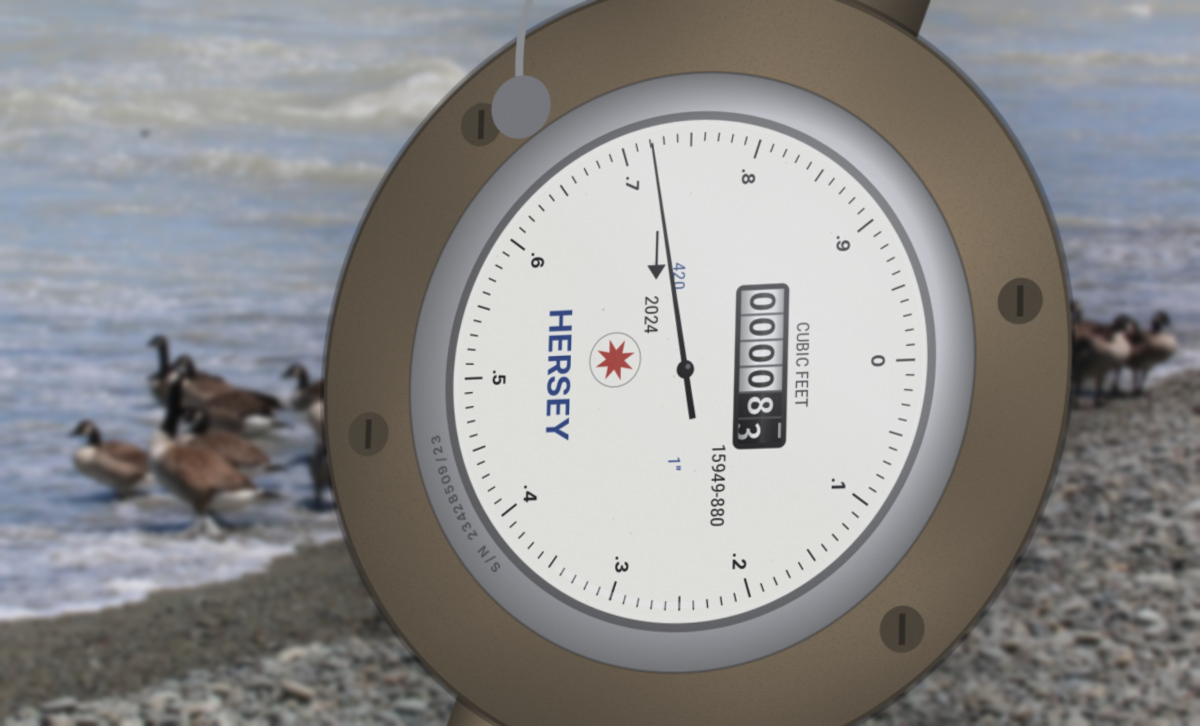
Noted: 82.72; ft³
